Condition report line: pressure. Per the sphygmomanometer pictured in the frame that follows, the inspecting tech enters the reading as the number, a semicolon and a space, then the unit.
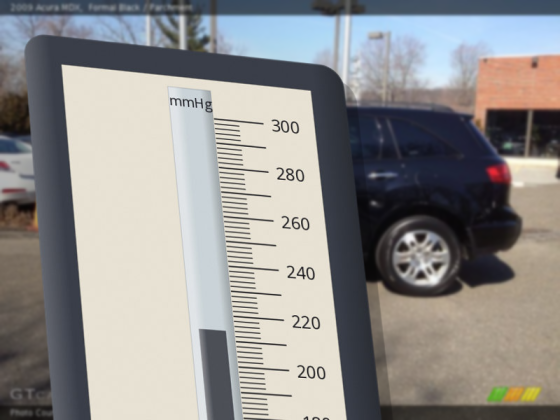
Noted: 214; mmHg
